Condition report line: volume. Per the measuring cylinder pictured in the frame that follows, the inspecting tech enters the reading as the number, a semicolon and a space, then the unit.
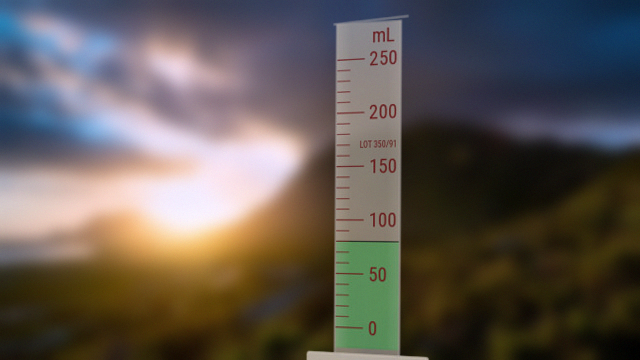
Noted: 80; mL
